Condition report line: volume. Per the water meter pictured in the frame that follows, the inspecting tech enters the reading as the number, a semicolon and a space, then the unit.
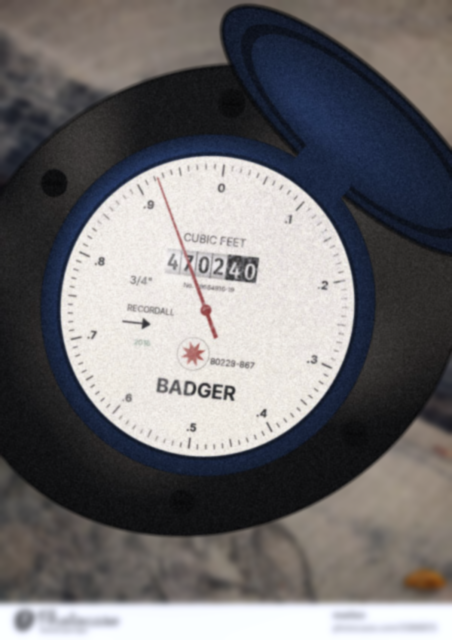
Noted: 470239.92; ft³
